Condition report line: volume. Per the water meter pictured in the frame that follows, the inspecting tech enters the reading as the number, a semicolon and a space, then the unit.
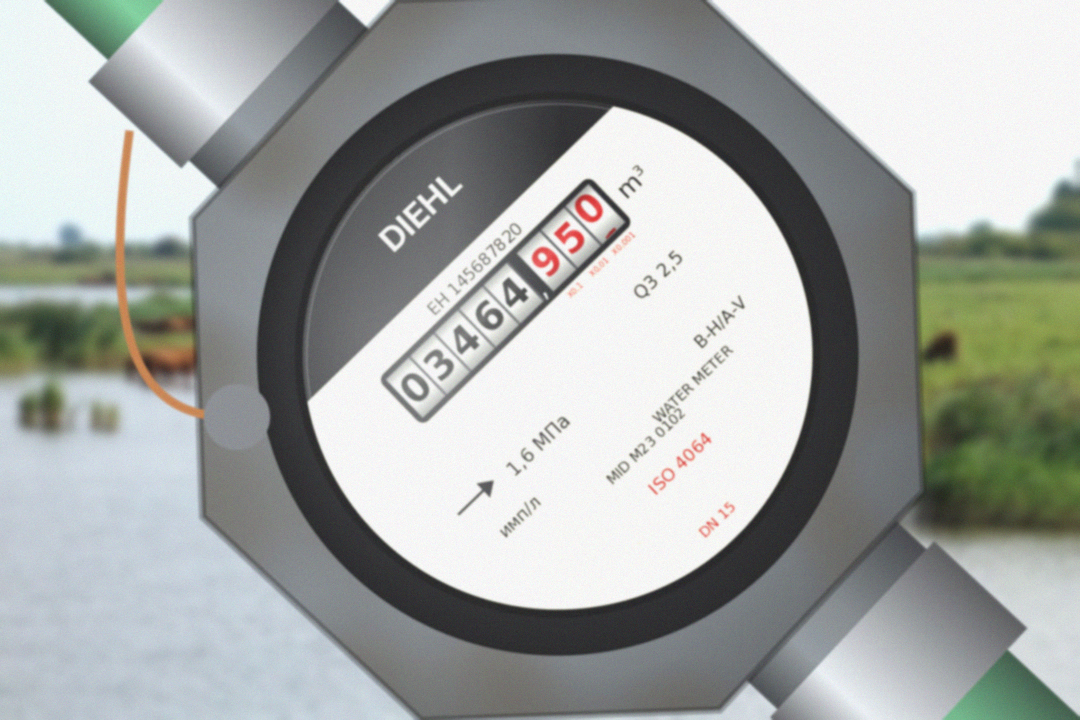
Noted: 3464.950; m³
